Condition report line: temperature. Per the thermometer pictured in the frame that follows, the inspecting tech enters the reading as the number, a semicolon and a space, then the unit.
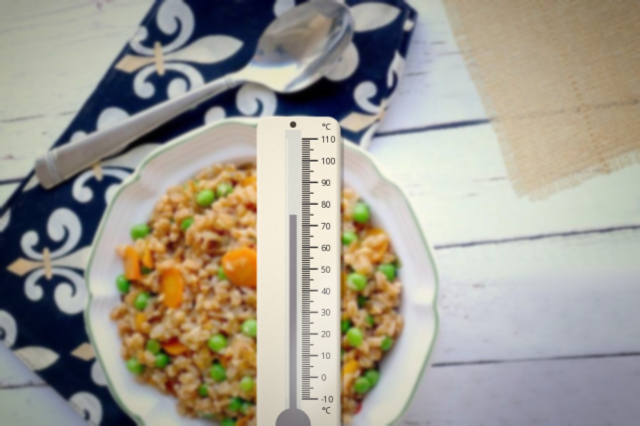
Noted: 75; °C
